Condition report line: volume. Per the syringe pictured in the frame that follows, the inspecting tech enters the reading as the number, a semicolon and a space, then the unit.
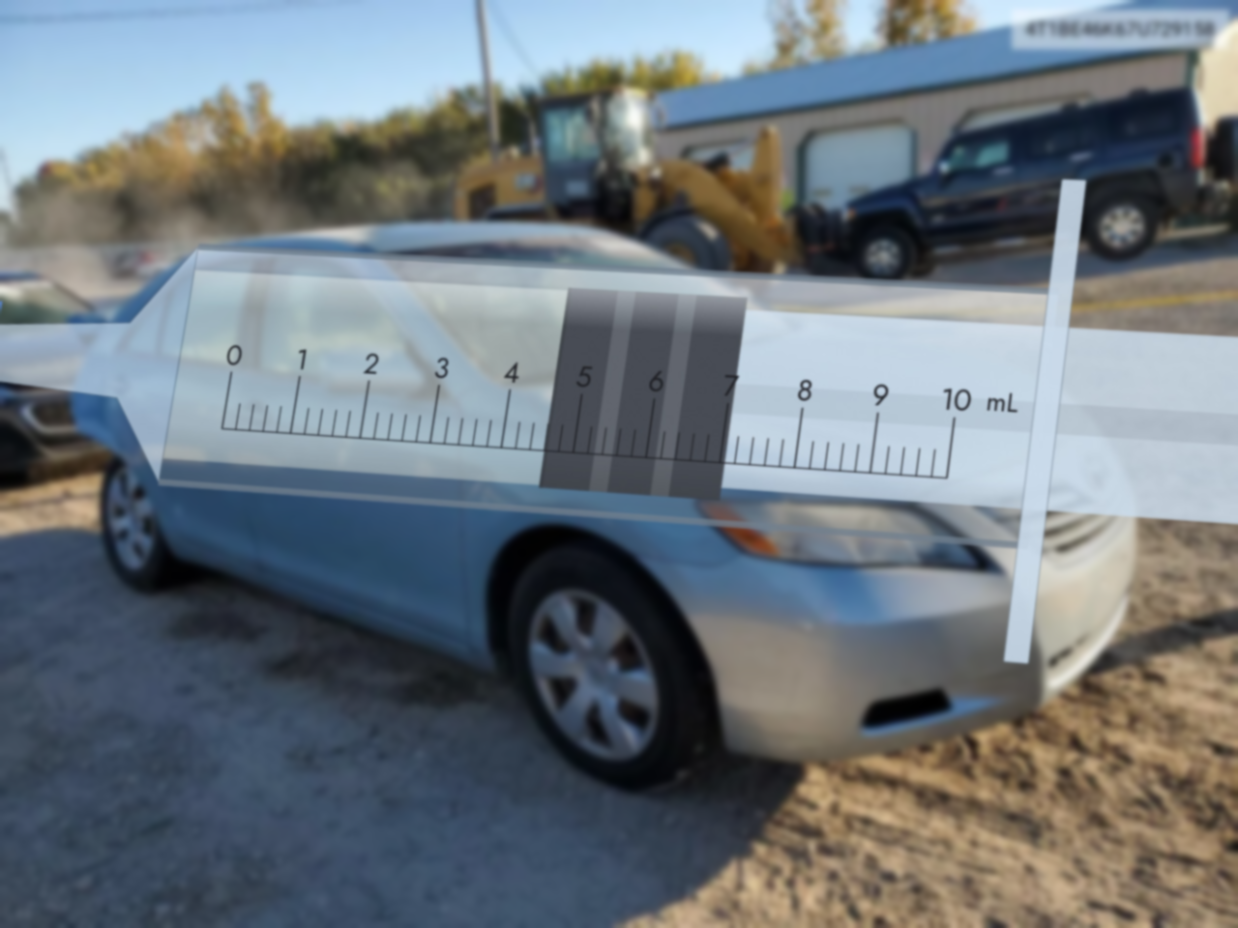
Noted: 4.6; mL
